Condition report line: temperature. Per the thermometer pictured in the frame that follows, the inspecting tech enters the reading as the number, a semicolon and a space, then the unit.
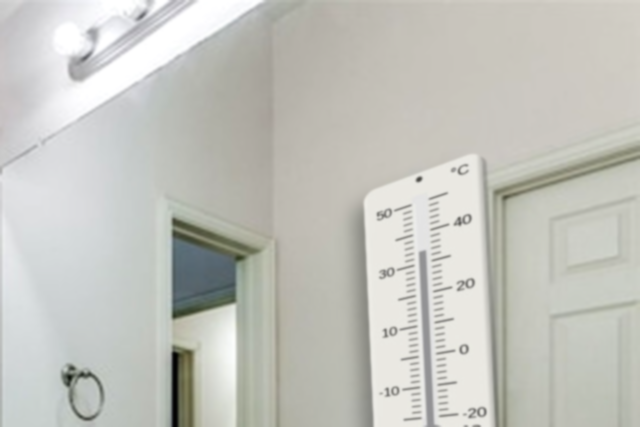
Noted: 34; °C
